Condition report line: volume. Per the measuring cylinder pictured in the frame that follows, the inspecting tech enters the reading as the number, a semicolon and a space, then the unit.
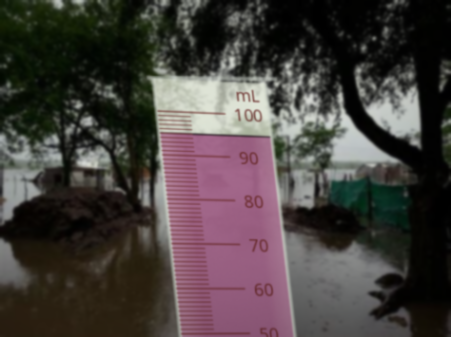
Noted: 95; mL
